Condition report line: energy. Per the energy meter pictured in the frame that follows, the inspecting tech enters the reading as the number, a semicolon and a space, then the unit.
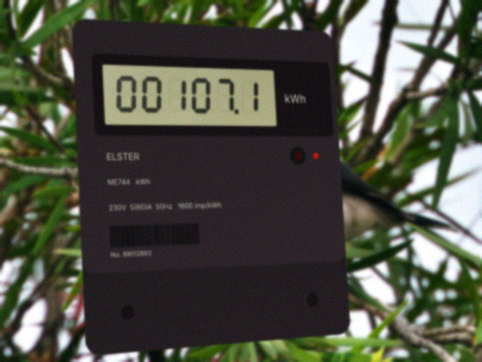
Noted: 107.1; kWh
